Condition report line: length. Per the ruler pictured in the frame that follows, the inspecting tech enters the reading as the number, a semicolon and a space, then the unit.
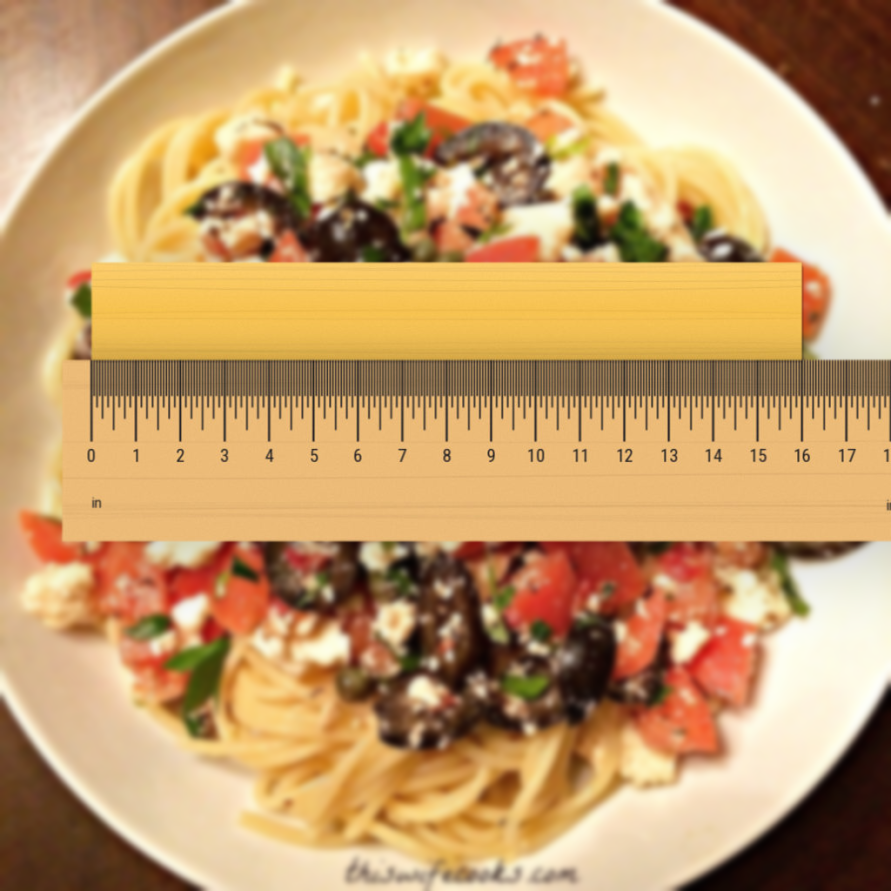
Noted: 16; in
